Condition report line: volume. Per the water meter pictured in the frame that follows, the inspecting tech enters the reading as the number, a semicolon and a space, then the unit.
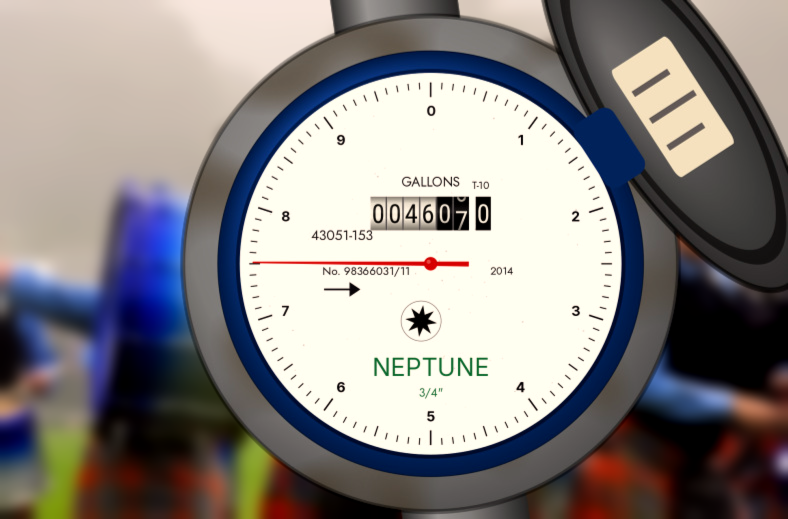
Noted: 46067.5; gal
